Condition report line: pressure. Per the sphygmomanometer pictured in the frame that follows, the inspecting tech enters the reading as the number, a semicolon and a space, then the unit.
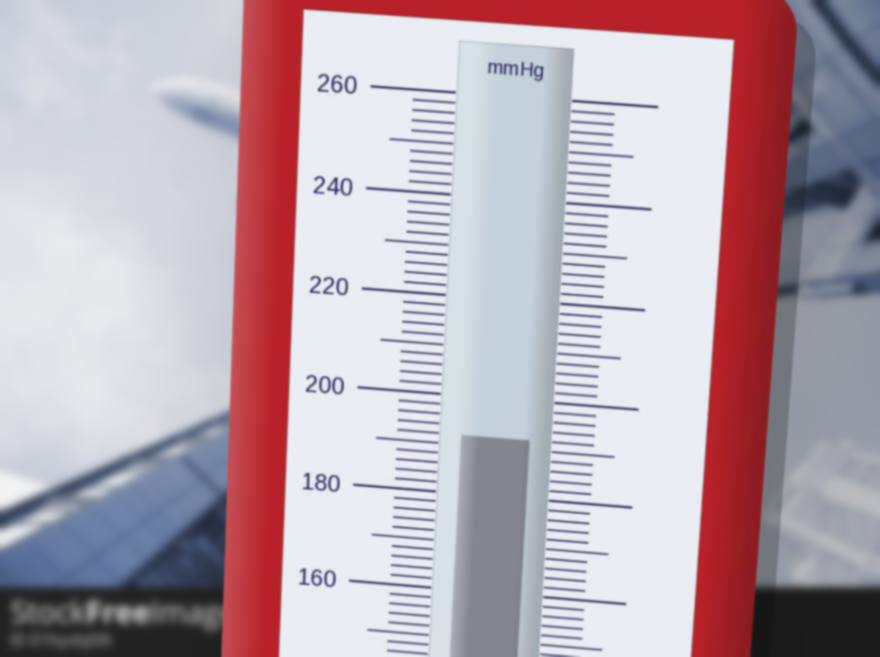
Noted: 192; mmHg
